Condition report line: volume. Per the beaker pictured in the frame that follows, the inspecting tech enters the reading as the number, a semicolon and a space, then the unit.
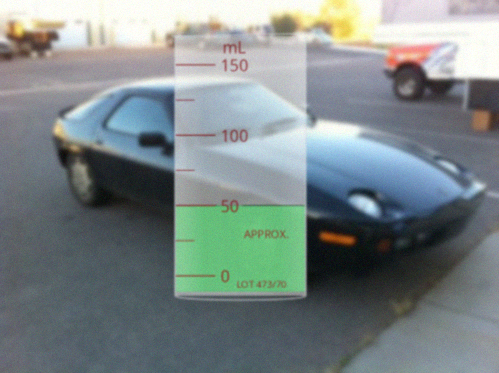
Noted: 50; mL
